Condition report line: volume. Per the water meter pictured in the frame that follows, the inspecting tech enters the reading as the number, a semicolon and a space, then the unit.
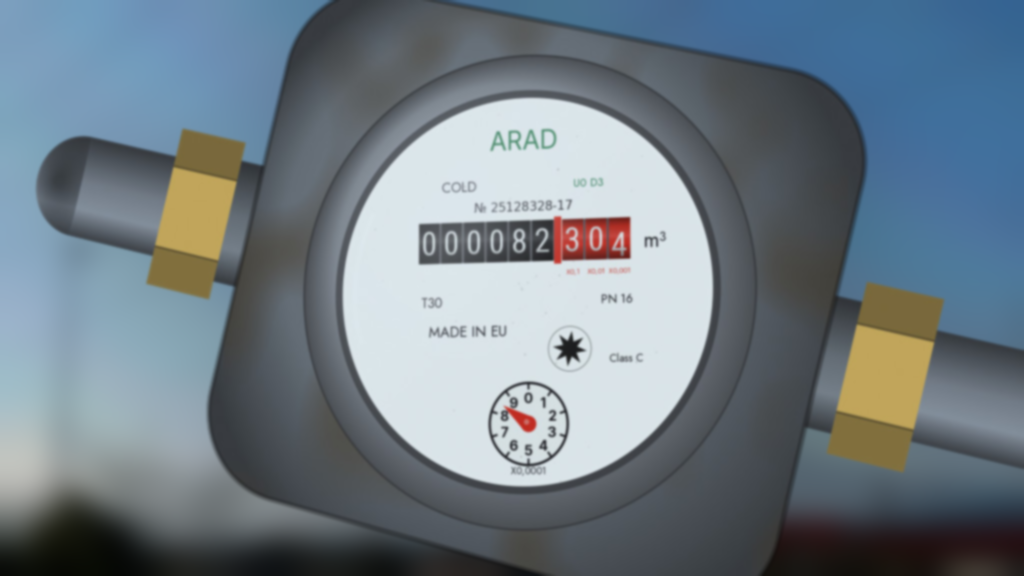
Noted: 82.3038; m³
